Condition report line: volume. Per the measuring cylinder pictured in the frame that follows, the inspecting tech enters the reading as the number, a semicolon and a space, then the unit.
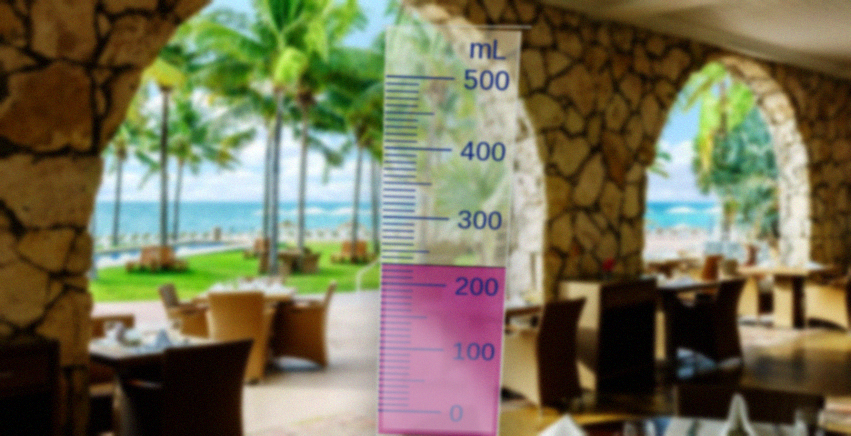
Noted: 230; mL
